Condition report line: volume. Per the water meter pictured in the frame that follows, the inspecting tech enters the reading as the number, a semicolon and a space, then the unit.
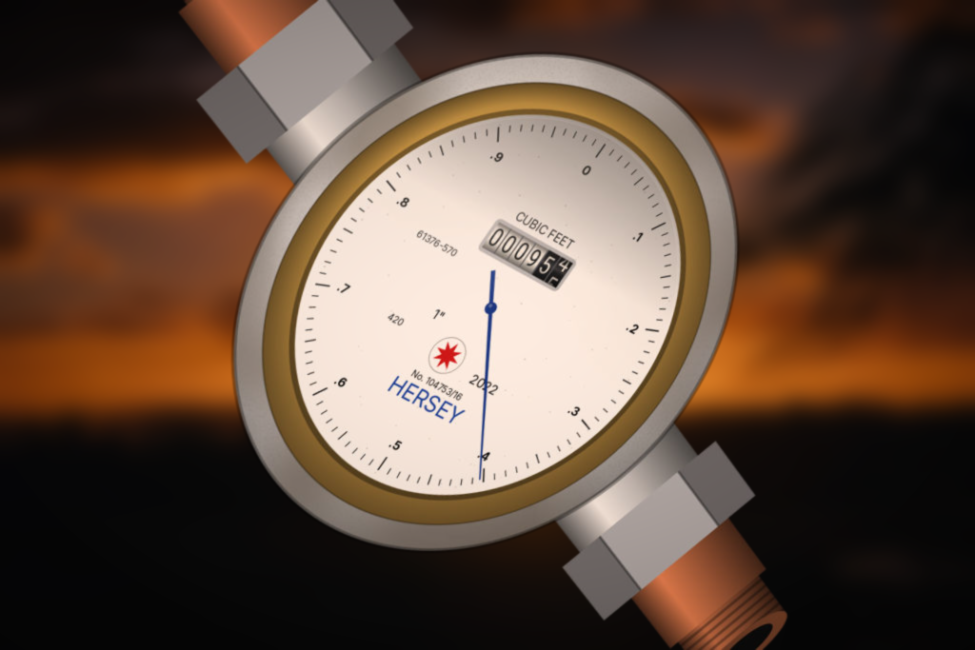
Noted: 954.40; ft³
